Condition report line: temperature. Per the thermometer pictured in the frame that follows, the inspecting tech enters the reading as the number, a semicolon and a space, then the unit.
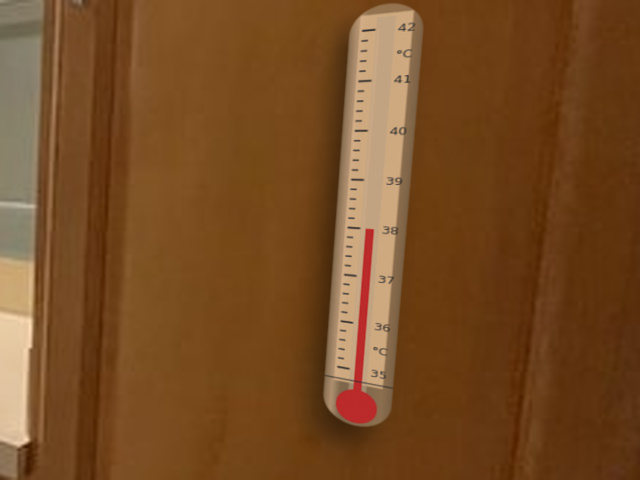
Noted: 38; °C
